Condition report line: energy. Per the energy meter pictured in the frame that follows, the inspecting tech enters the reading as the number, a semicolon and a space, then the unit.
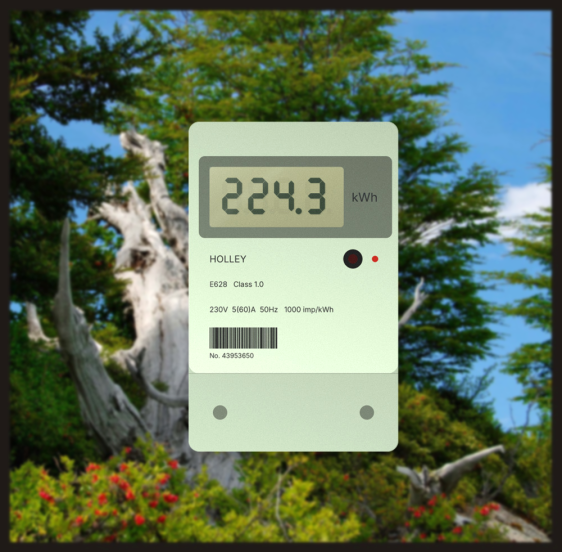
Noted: 224.3; kWh
